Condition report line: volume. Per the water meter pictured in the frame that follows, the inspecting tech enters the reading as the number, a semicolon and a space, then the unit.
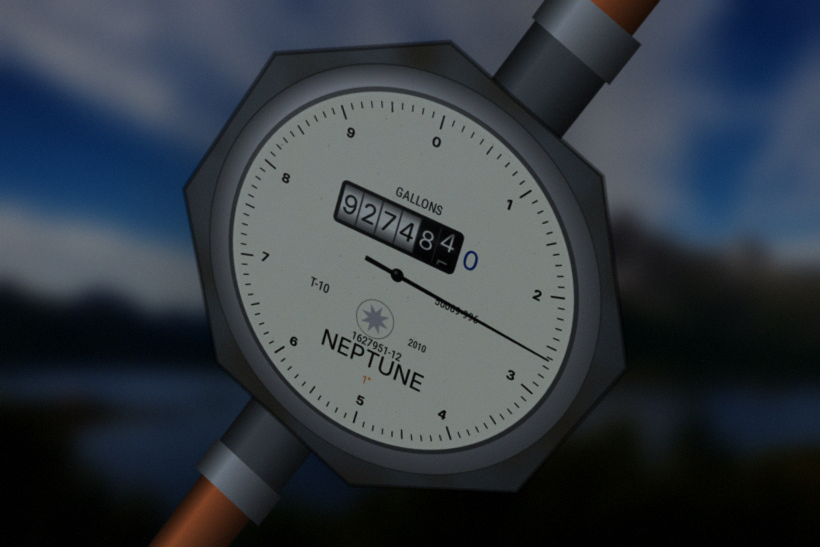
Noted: 9274842.6; gal
